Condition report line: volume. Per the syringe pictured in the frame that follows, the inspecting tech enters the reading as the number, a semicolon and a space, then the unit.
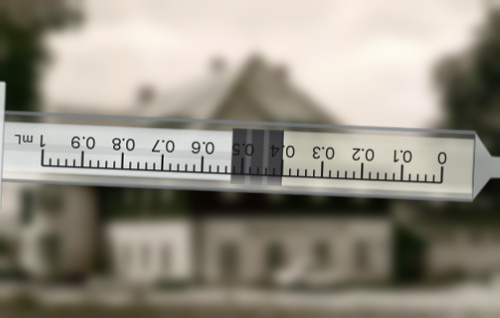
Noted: 0.4; mL
